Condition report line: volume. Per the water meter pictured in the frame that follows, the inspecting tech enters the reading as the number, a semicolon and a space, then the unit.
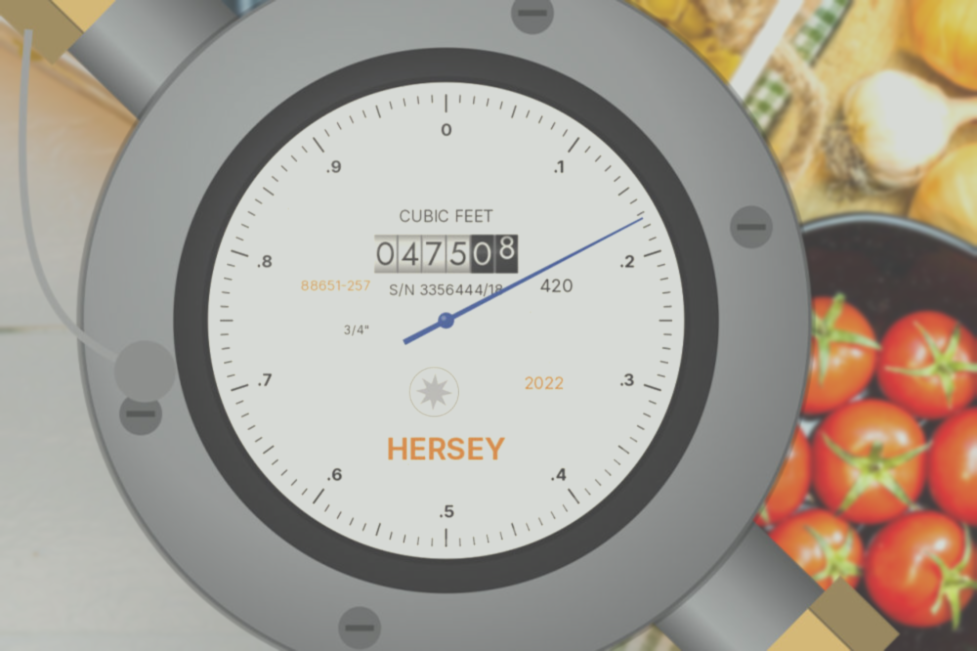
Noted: 47508.17; ft³
